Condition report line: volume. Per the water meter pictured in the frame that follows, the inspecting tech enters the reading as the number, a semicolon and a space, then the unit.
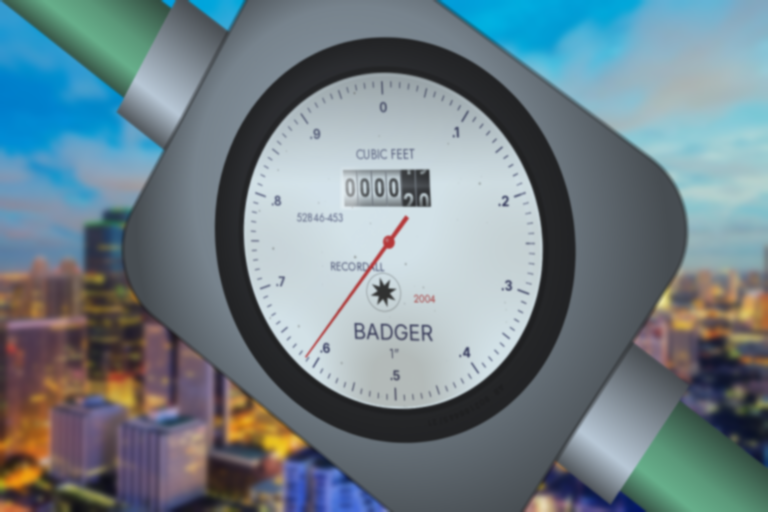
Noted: 19.61; ft³
